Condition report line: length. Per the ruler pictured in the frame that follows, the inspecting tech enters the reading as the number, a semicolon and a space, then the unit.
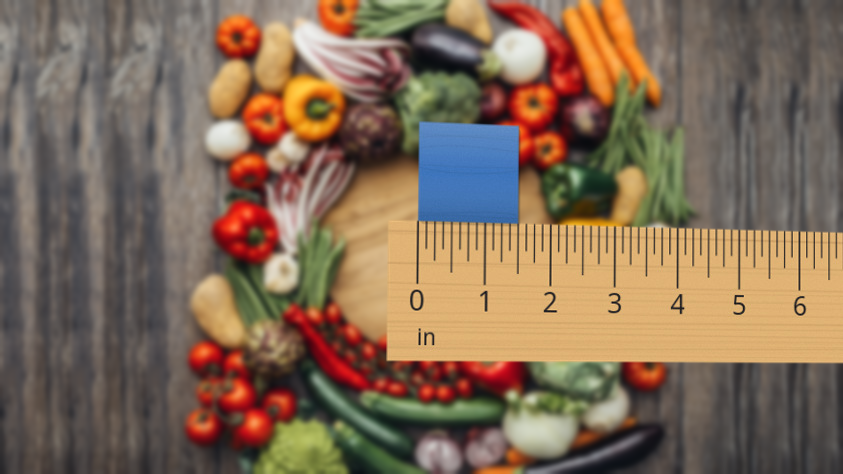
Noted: 1.5; in
